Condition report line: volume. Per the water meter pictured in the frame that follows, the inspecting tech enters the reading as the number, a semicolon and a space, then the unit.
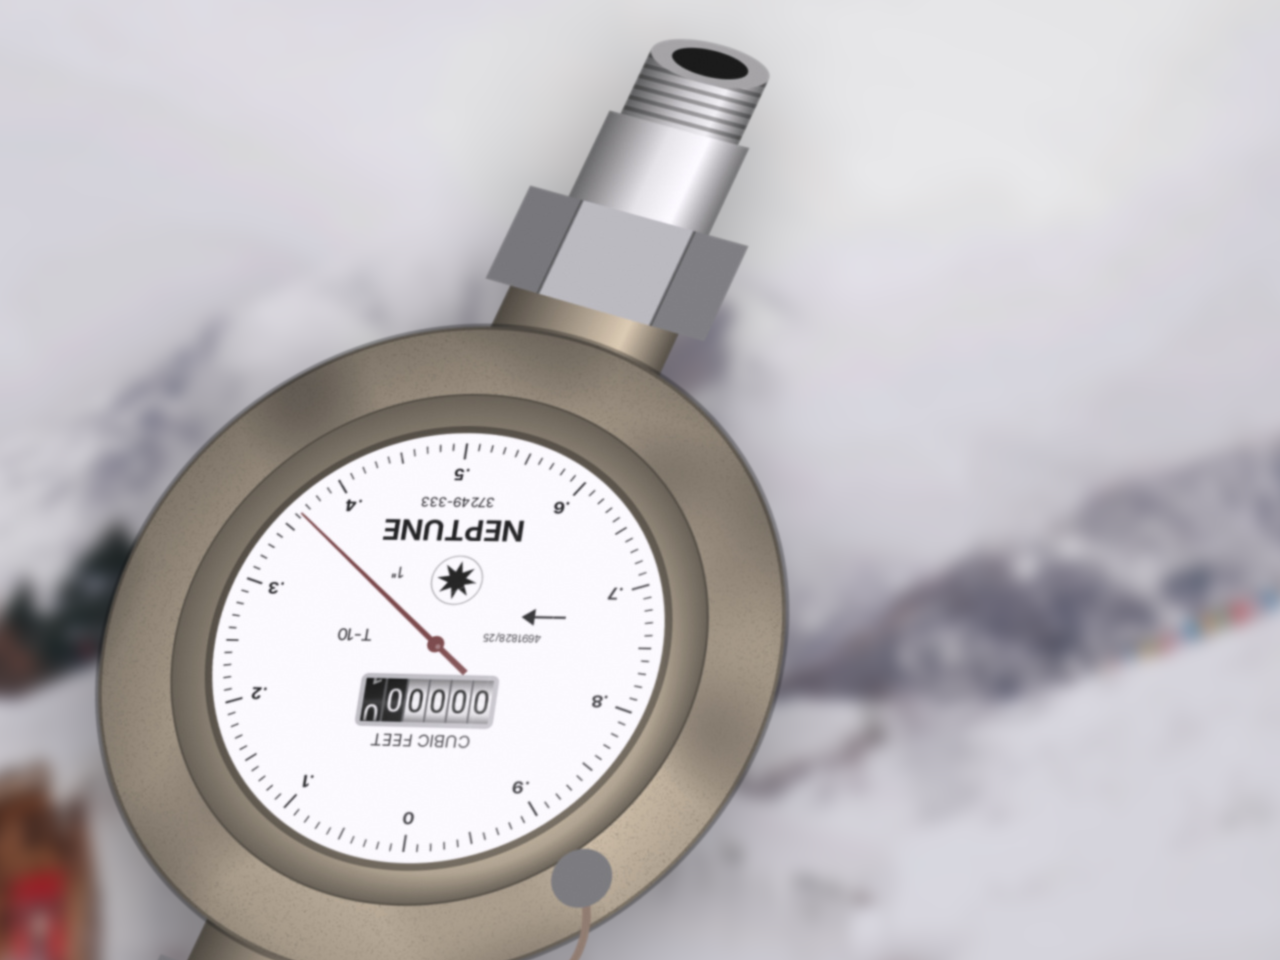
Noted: 0.36; ft³
